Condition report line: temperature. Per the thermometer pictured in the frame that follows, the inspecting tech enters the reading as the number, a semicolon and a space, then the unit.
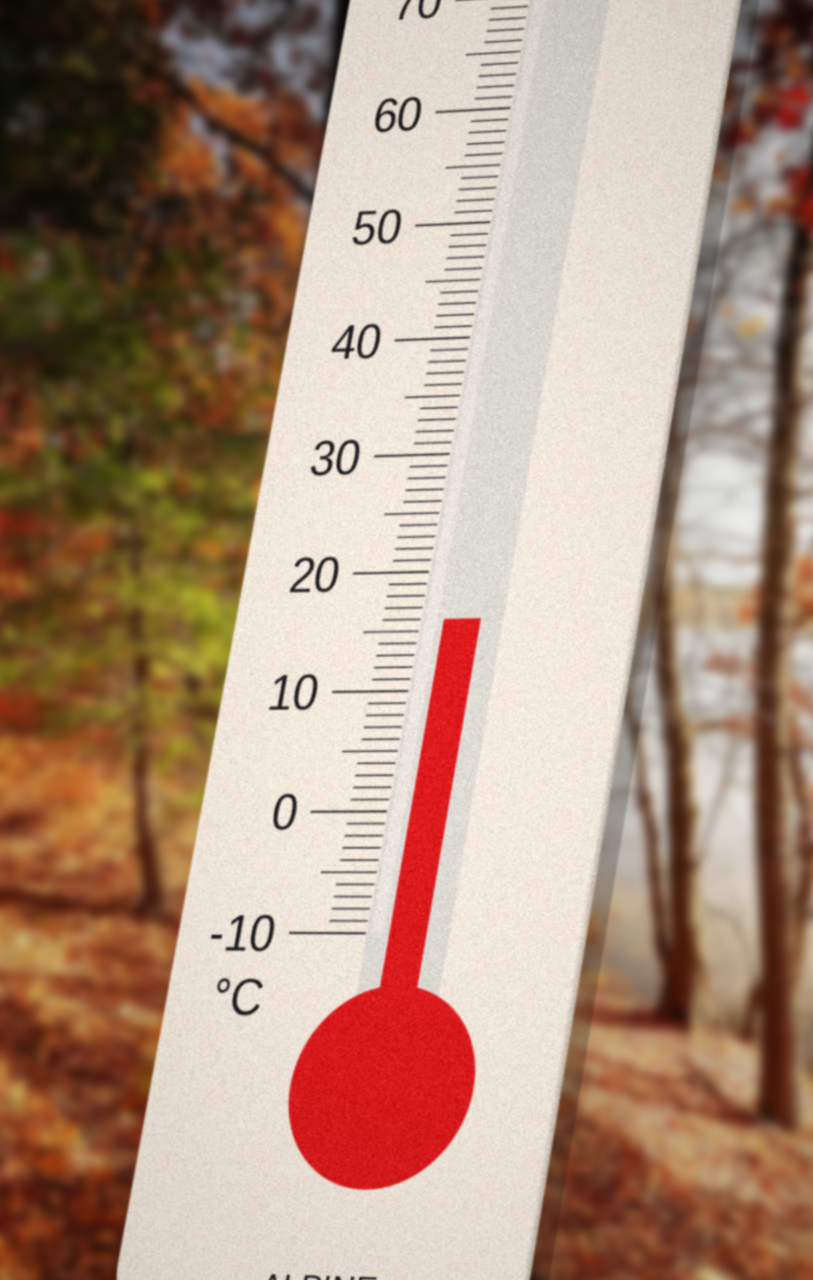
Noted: 16; °C
